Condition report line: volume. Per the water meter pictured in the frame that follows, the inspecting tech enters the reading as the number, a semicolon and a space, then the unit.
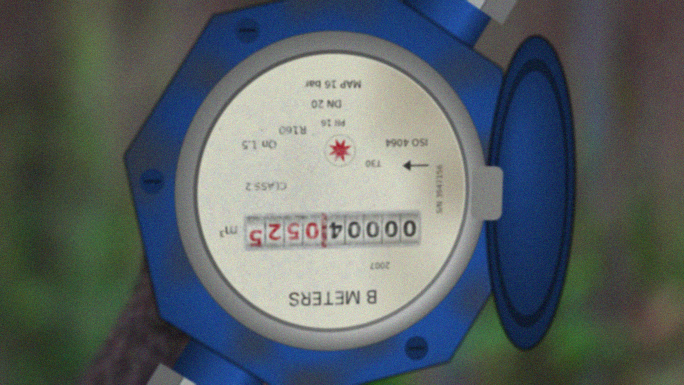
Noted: 4.0525; m³
